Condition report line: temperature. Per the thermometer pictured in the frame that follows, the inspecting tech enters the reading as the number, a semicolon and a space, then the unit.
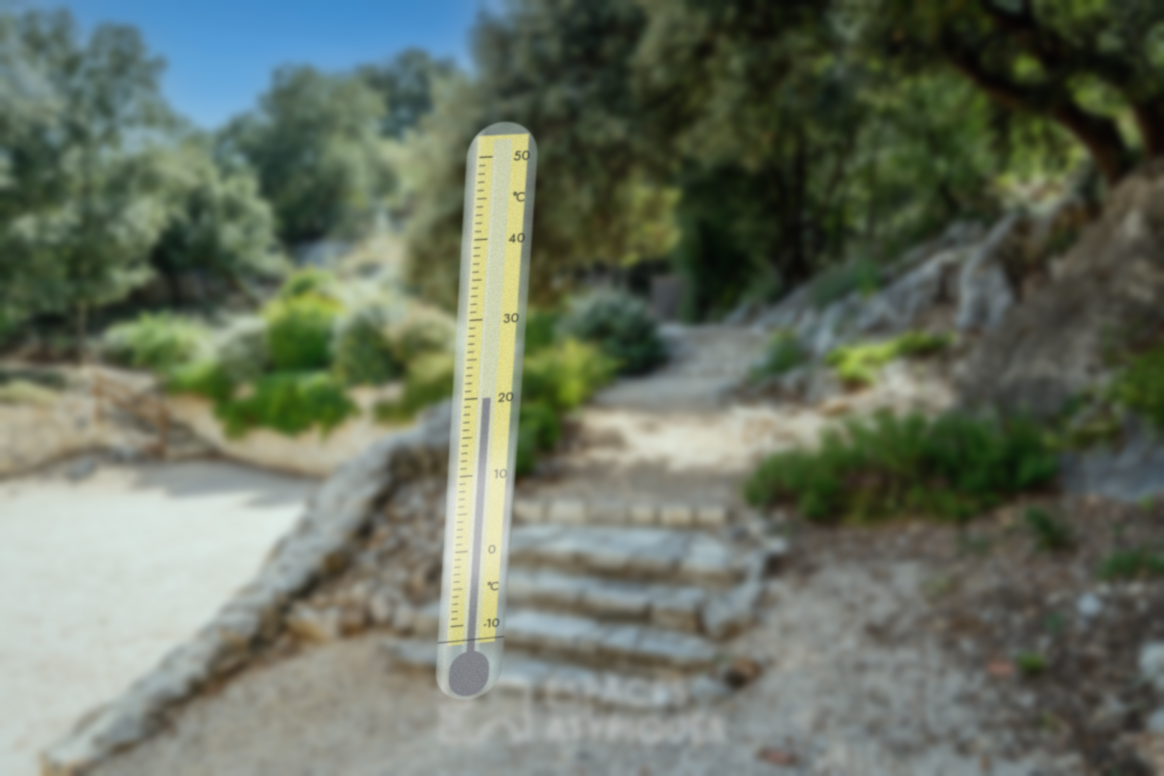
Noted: 20; °C
